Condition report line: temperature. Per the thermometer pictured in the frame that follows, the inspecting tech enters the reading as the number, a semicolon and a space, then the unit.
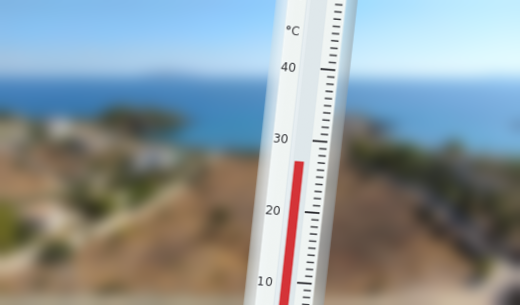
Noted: 27; °C
